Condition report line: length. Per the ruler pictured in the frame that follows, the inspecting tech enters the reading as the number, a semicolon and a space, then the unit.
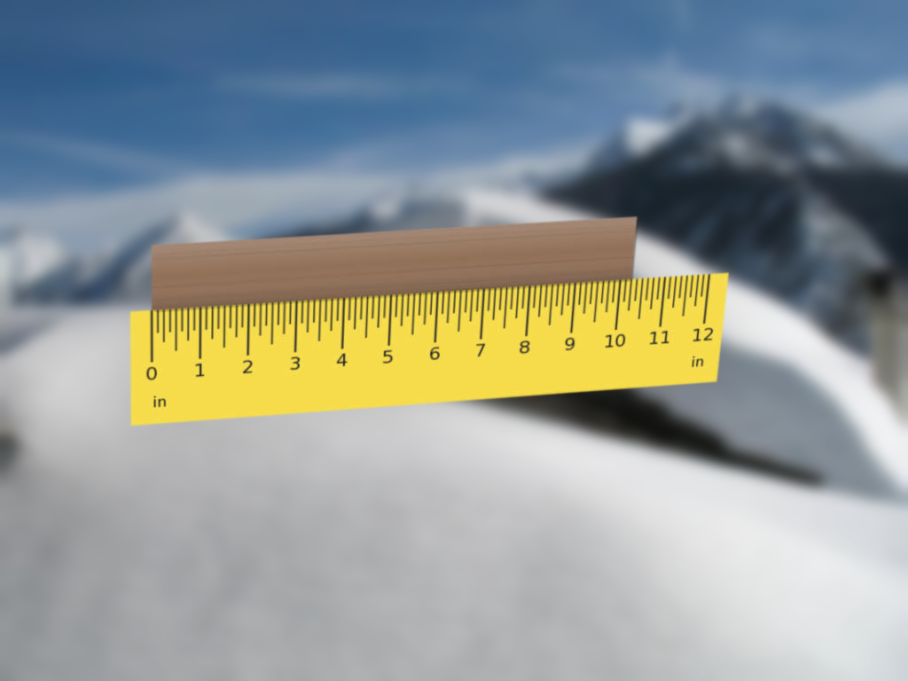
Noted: 10.25; in
